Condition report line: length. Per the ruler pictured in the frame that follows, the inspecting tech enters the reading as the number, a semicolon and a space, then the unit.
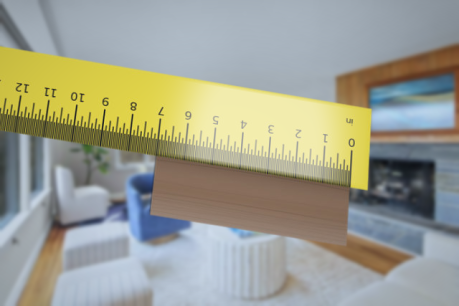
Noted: 7; in
